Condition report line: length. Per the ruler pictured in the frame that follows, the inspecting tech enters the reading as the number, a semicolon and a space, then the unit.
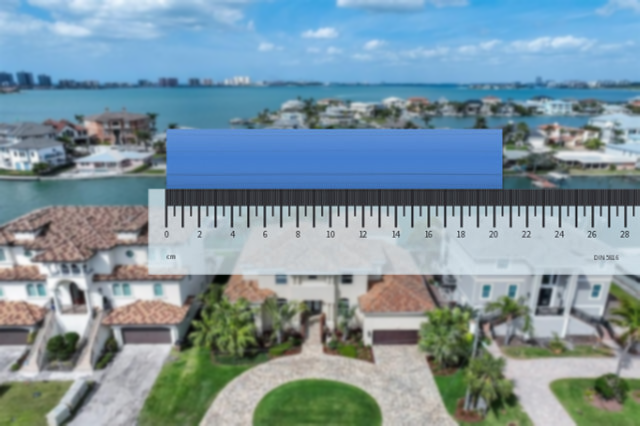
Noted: 20.5; cm
